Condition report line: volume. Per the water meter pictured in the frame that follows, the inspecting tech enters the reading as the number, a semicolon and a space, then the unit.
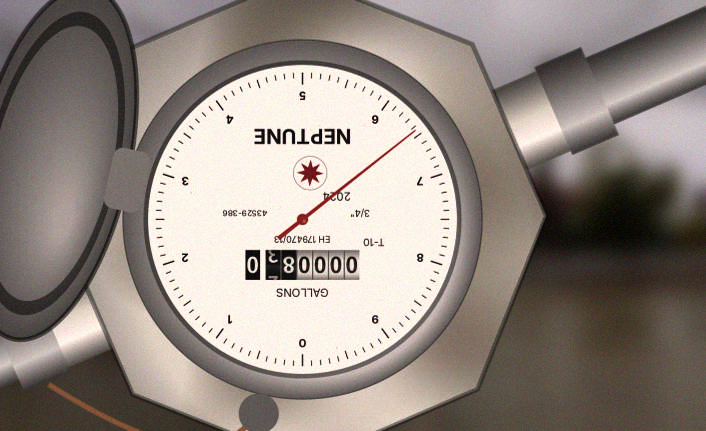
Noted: 826.4; gal
